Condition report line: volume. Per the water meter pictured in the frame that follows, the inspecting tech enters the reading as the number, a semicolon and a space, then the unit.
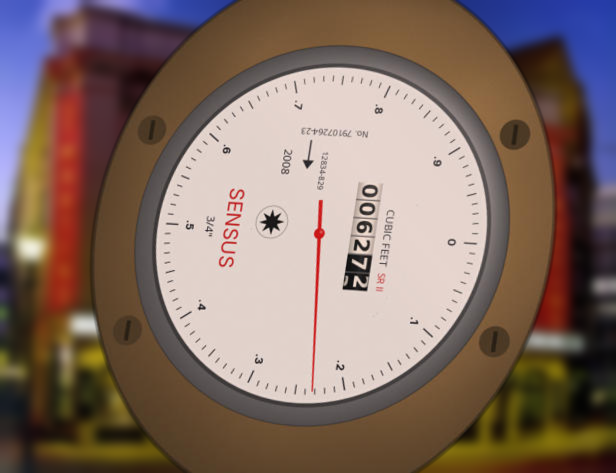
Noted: 6272.23; ft³
